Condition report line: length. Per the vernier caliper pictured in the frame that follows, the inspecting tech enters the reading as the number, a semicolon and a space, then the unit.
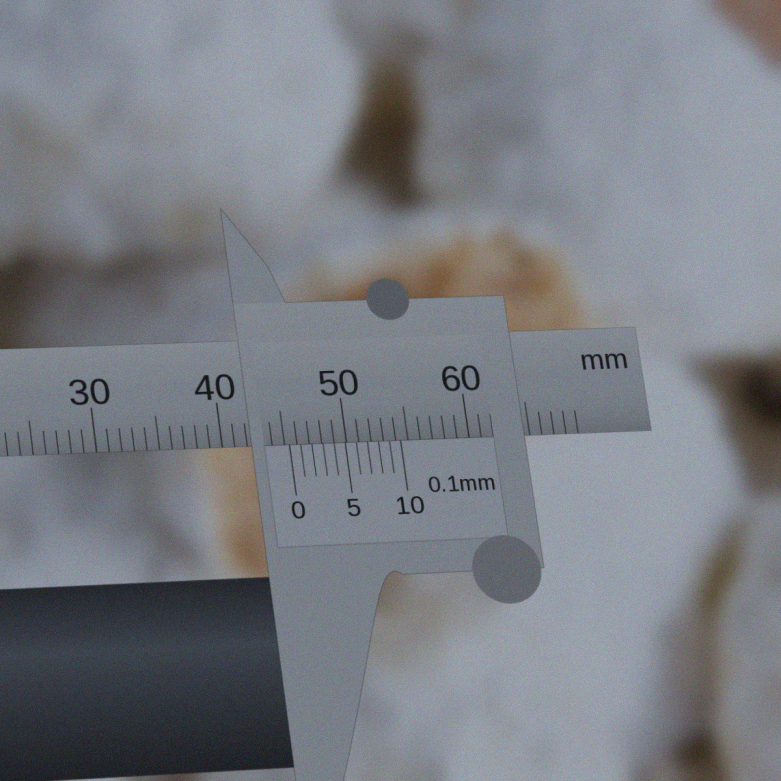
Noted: 45.4; mm
